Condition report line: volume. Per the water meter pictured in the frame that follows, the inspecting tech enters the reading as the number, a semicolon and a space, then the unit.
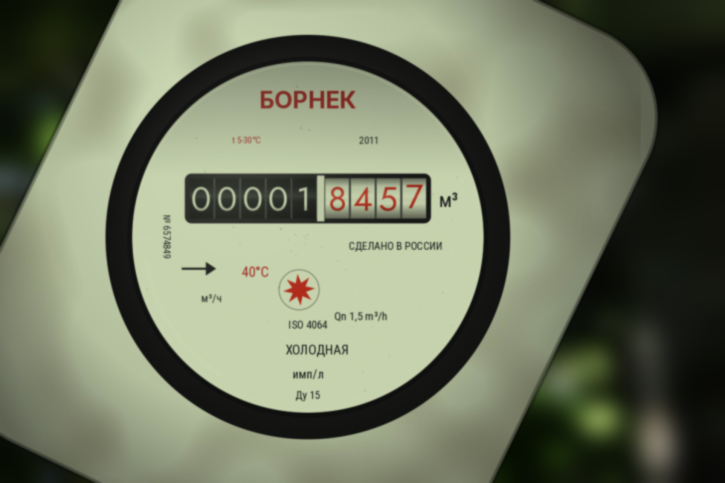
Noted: 1.8457; m³
